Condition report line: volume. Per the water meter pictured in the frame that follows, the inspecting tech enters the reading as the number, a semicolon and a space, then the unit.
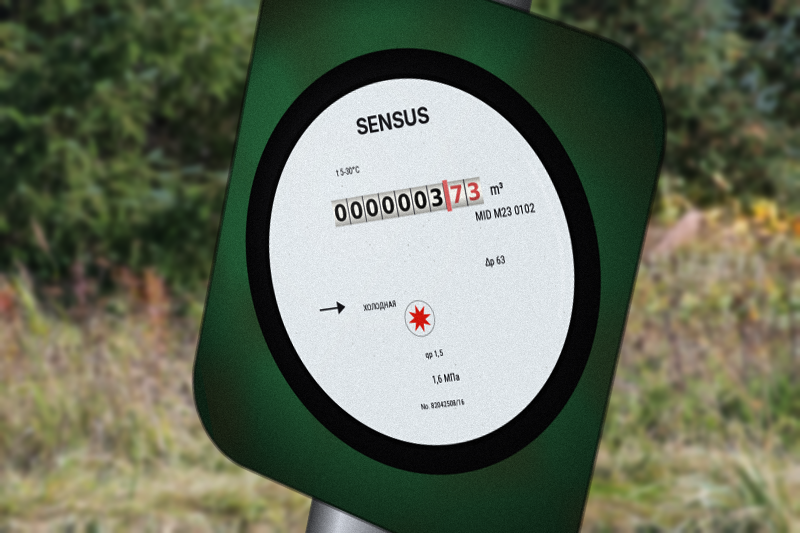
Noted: 3.73; m³
